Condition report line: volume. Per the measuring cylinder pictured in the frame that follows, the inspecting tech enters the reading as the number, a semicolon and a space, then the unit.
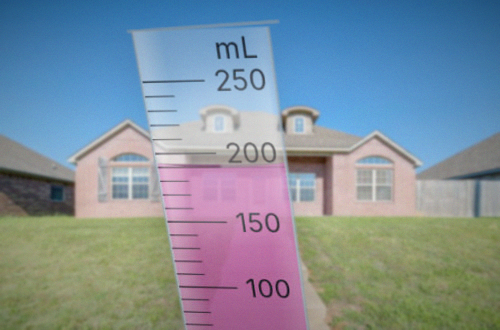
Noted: 190; mL
